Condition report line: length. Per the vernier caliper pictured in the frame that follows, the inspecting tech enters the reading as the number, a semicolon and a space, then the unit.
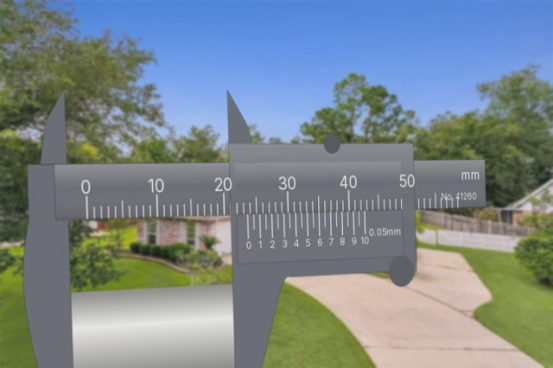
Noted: 23.6; mm
